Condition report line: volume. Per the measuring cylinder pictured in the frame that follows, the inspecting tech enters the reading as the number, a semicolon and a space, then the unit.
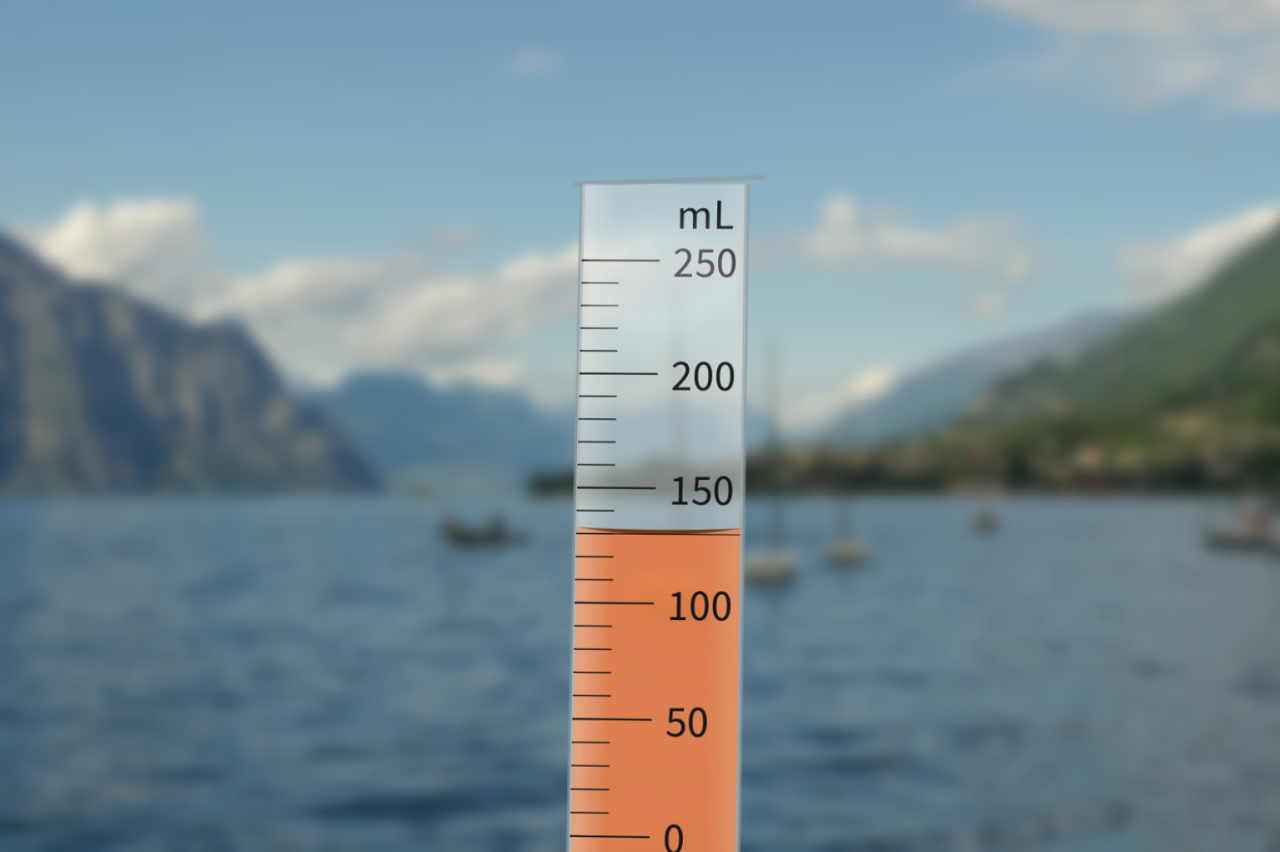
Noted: 130; mL
